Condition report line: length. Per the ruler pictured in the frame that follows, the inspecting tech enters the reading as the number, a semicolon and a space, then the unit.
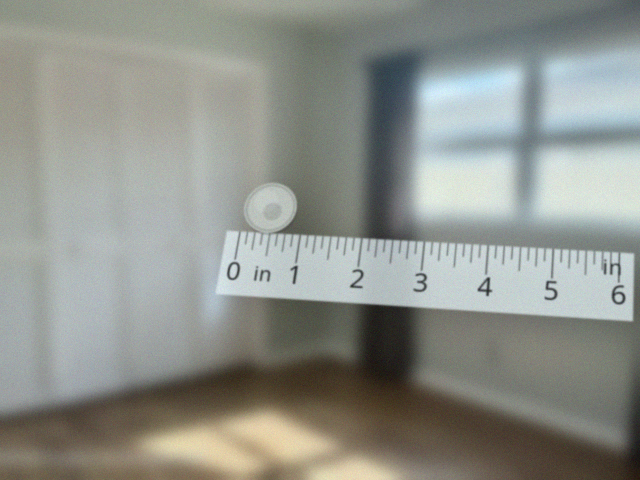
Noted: 0.875; in
